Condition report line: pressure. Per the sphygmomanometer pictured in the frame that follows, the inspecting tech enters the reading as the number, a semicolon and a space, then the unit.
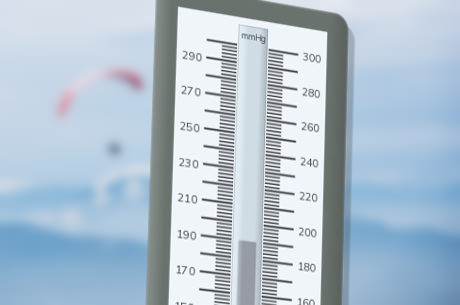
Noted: 190; mmHg
